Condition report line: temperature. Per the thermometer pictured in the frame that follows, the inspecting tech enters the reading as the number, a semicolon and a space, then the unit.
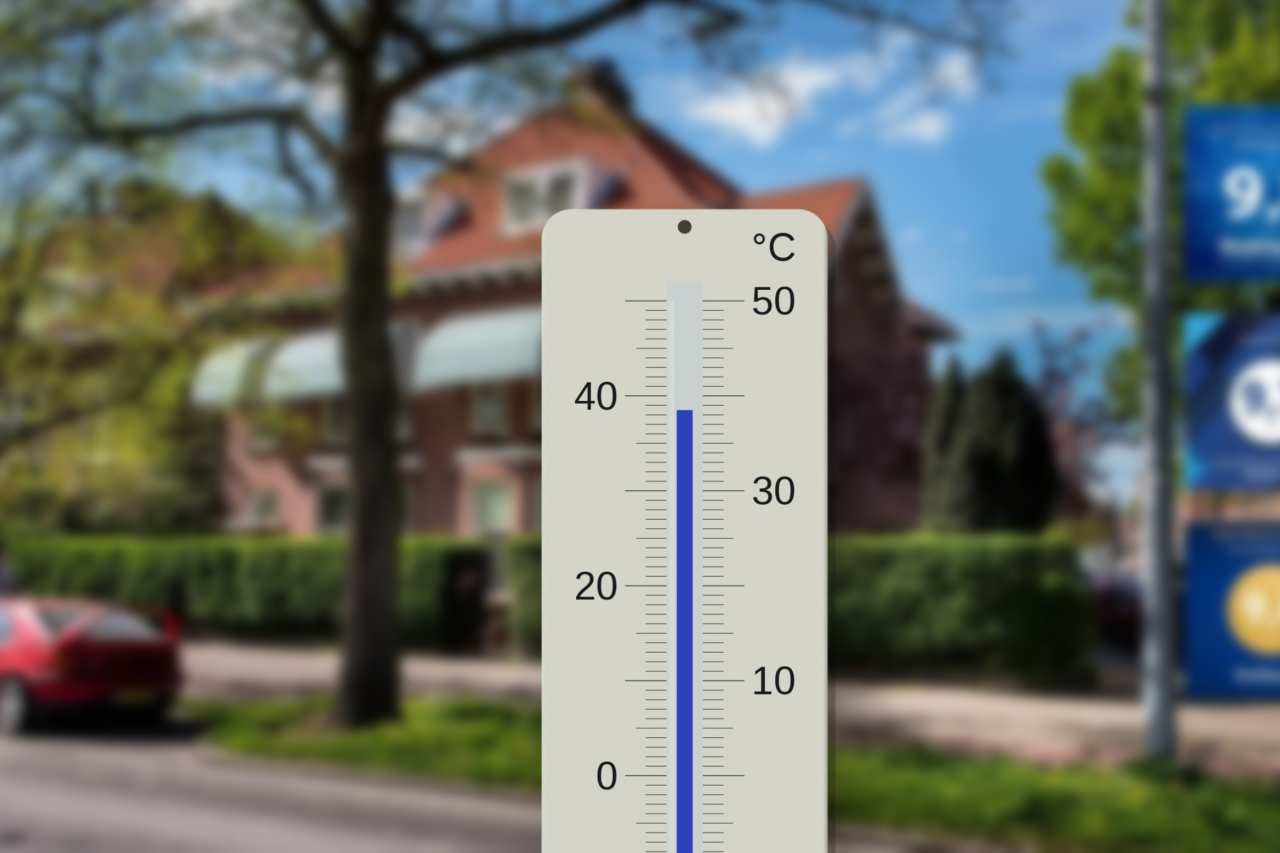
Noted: 38.5; °C
